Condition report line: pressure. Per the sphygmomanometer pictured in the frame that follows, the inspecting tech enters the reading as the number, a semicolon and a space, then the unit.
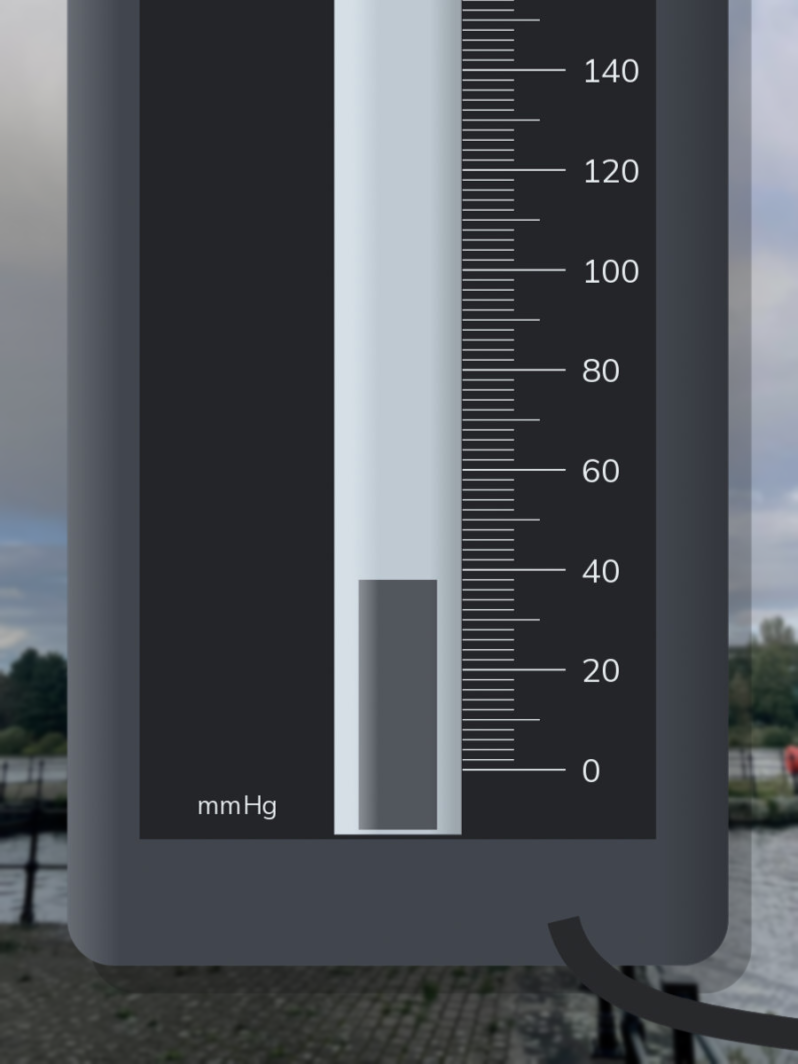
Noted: 38; mmHg
